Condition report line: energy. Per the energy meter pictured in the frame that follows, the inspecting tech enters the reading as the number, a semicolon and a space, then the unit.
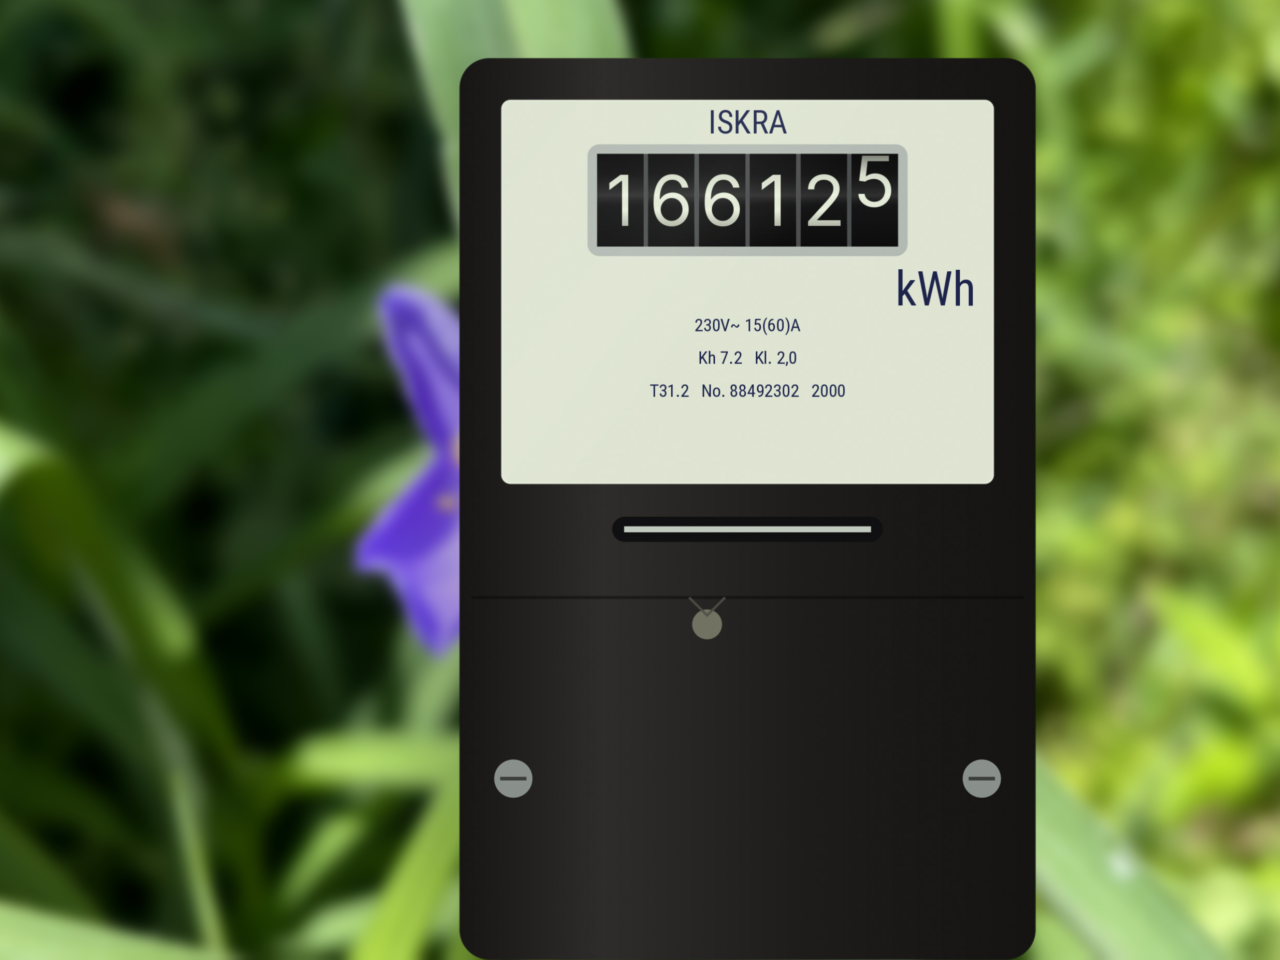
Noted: 166125; kWh
